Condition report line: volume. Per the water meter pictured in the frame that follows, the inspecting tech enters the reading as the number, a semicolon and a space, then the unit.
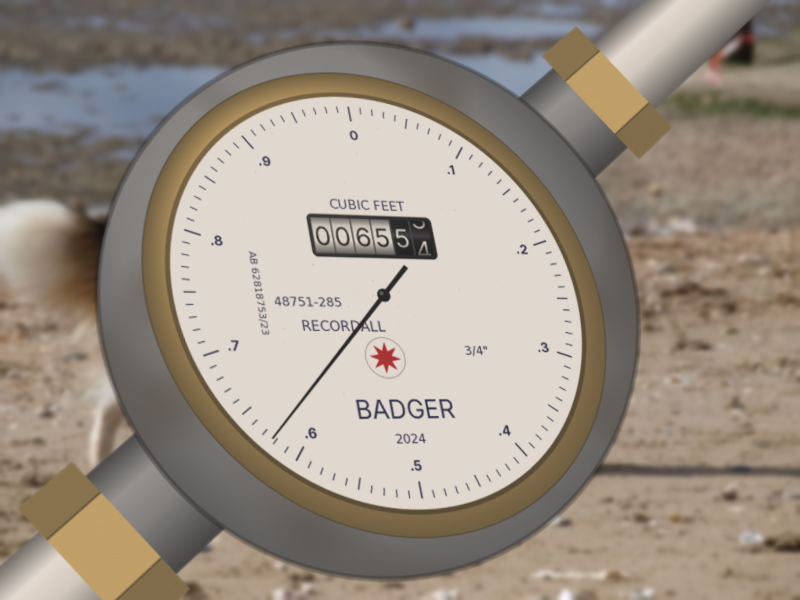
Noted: 6553.62; ft³
